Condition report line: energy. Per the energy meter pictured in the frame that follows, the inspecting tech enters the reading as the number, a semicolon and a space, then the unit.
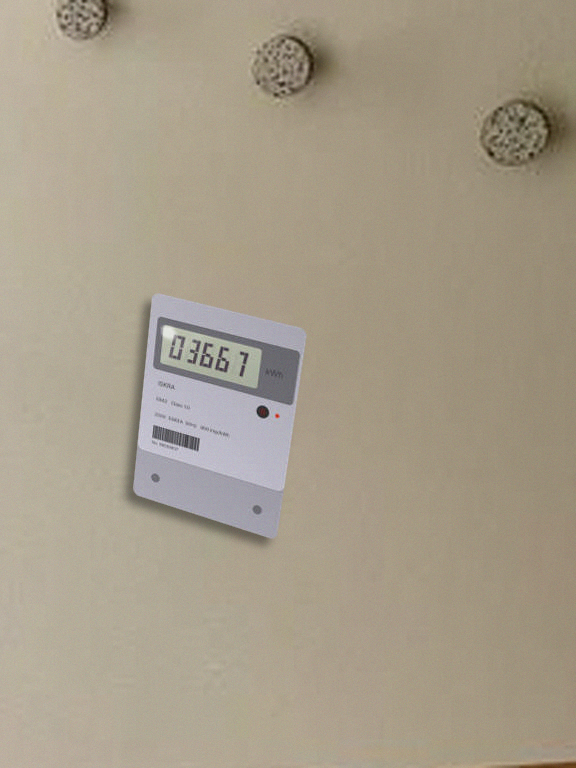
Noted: 3667; kWh
